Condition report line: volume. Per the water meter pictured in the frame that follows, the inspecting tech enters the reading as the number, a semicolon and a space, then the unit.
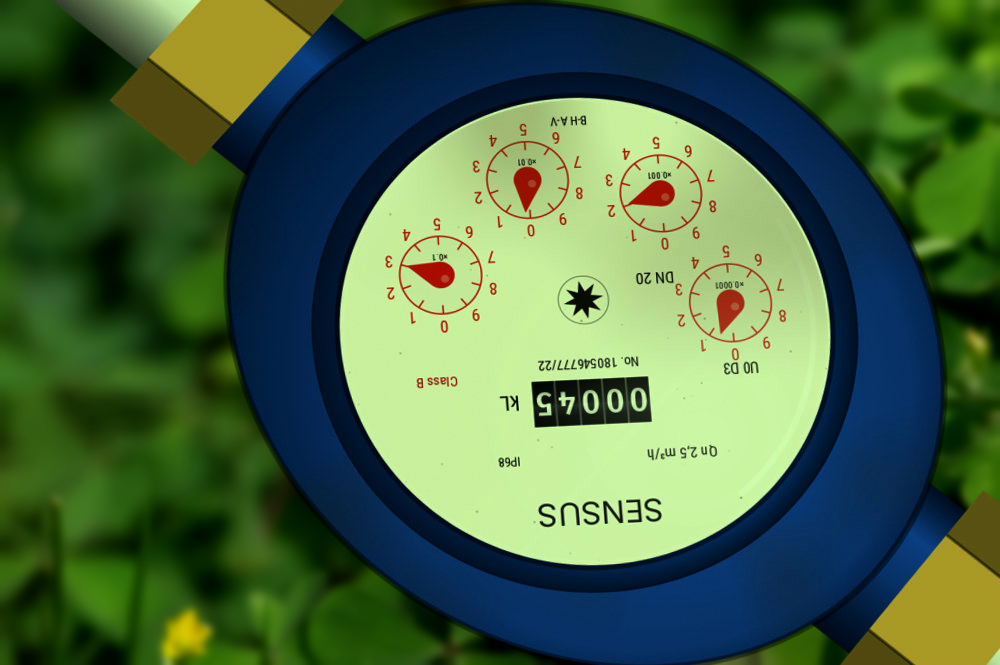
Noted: 45.3020; kL
